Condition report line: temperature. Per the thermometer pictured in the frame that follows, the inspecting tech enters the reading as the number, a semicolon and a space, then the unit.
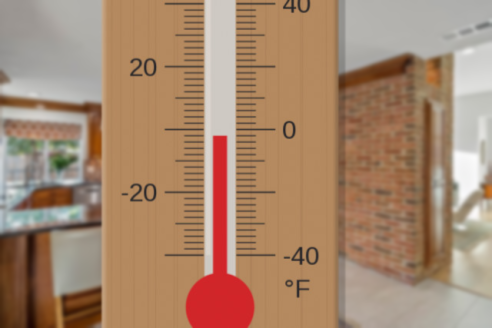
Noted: -2; °F
